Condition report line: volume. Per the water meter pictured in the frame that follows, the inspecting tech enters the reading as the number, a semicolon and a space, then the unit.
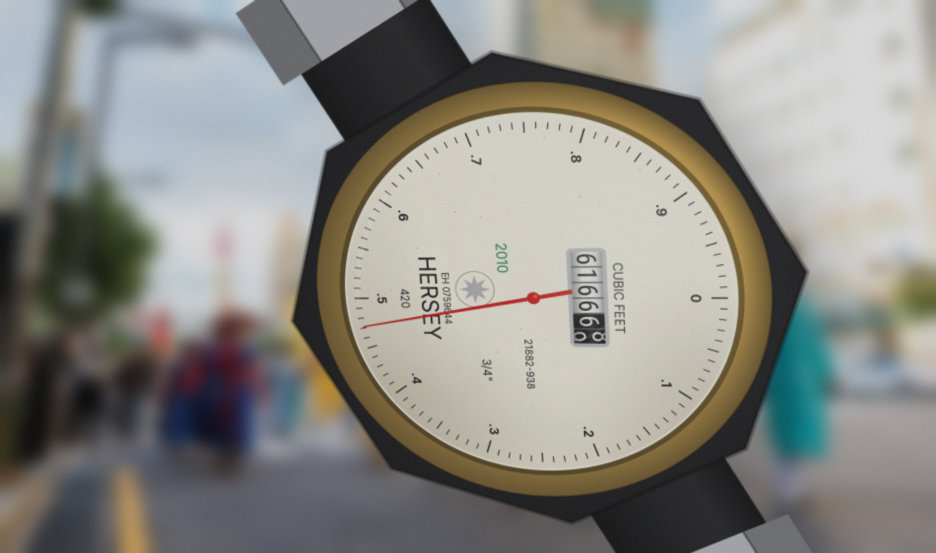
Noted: 616668.47; ft³
